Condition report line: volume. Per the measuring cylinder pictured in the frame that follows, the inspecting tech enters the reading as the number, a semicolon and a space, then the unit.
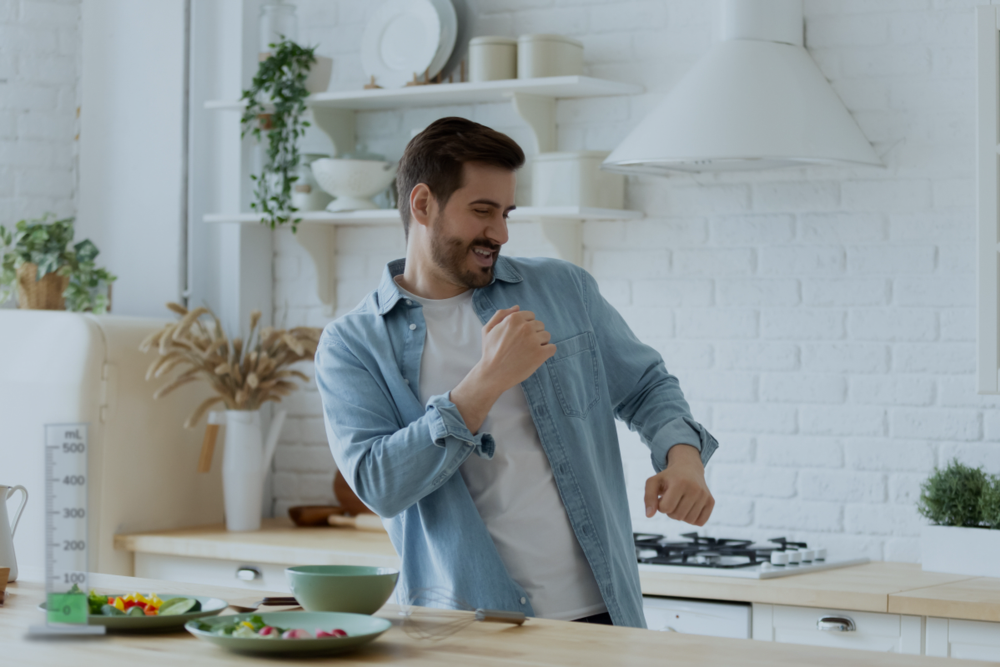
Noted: 50; mL
